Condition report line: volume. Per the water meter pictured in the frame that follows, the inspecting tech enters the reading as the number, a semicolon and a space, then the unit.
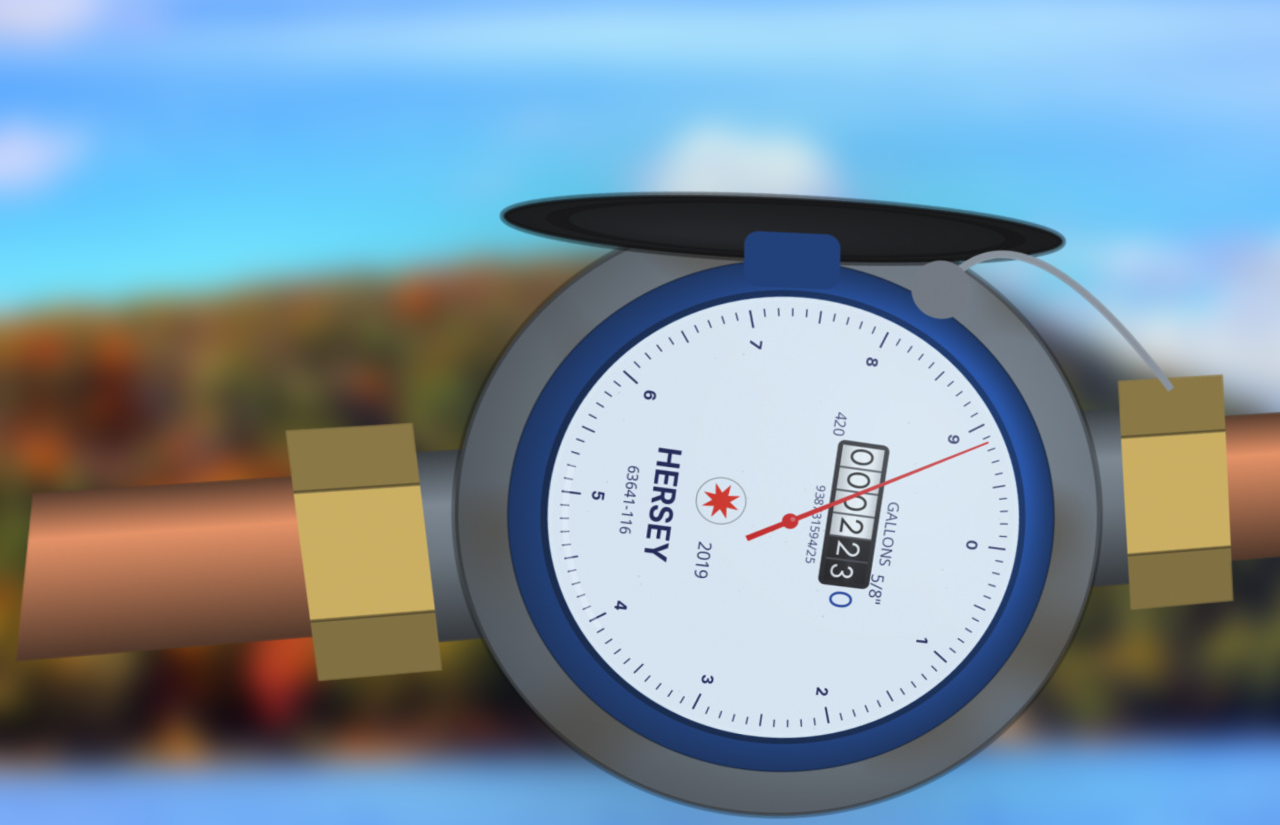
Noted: 2229.1; gal
